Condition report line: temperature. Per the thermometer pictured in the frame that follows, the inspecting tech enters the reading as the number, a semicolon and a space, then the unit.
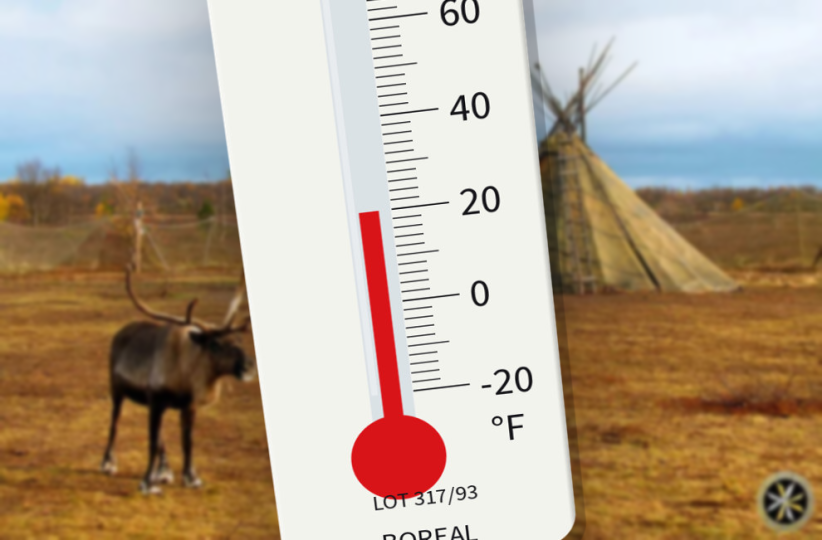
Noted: 20; °F
